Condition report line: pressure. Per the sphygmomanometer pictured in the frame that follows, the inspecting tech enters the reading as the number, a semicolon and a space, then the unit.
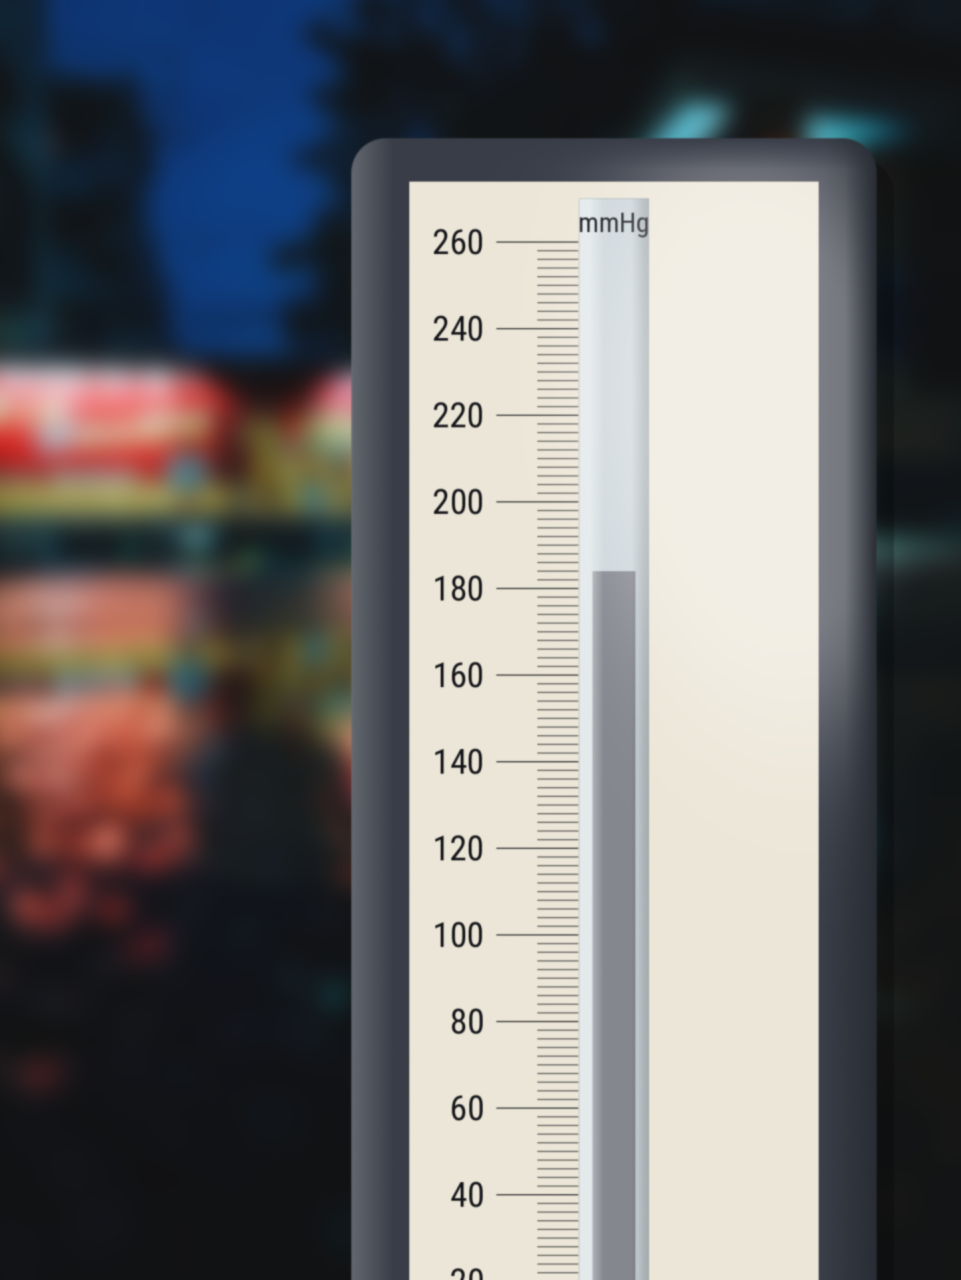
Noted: 184; mmHg
